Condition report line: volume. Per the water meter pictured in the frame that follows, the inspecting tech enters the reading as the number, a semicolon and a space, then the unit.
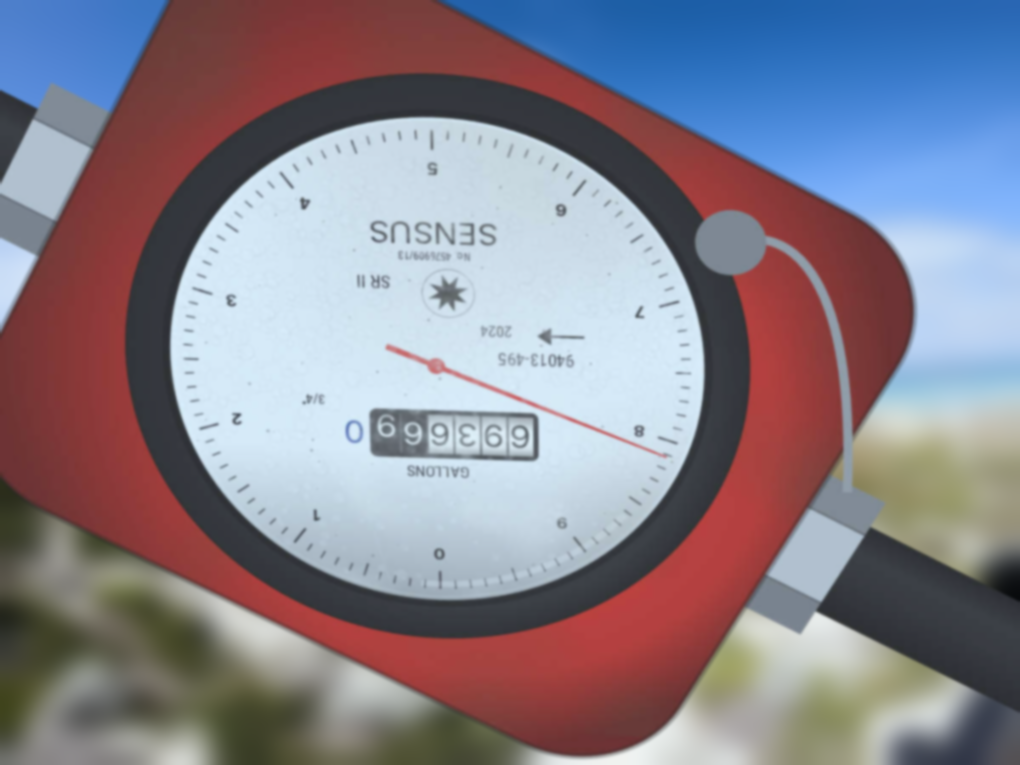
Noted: 6936688.1; gal
